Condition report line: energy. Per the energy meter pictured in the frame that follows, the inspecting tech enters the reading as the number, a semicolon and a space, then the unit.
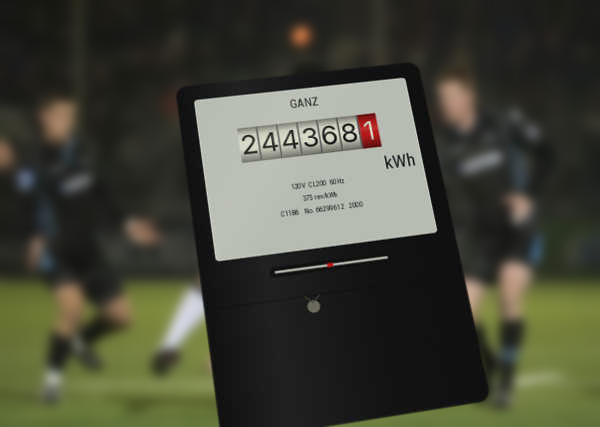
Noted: 244368.1; kWh
